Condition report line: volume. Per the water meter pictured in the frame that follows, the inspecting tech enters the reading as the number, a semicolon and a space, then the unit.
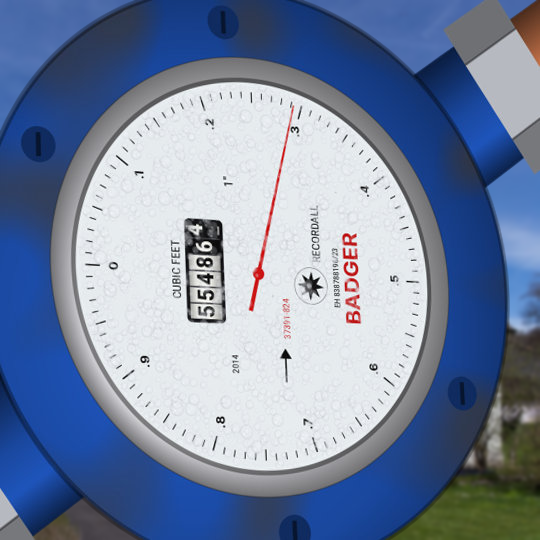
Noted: 554864.29; ft³
